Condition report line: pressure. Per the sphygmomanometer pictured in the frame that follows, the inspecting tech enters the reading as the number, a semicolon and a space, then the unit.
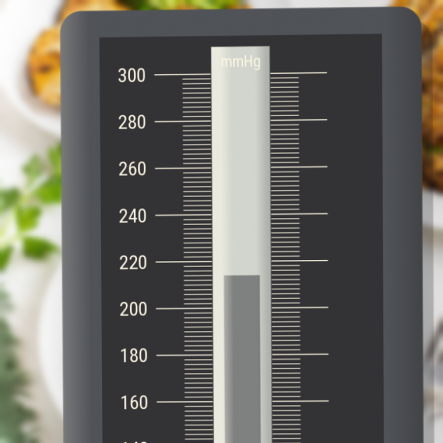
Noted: 214; mmHg
